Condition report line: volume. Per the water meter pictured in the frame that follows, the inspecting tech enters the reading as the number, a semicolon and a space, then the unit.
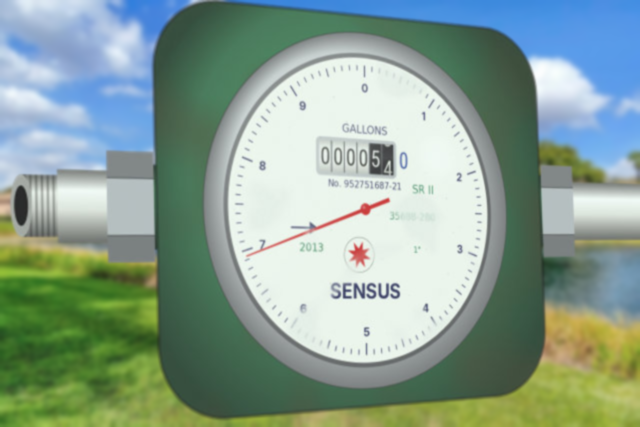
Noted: 536.9; gal
